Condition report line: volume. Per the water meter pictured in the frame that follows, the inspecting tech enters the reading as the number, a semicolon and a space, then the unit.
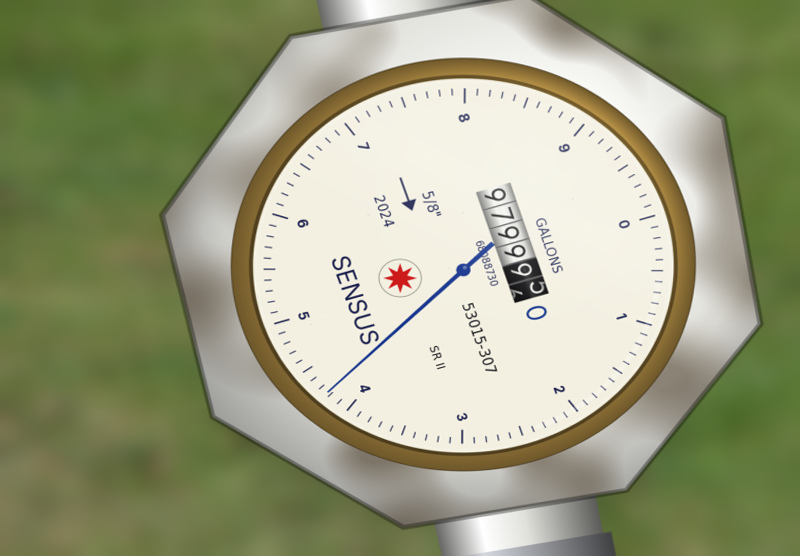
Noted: 9799954.2; gal
